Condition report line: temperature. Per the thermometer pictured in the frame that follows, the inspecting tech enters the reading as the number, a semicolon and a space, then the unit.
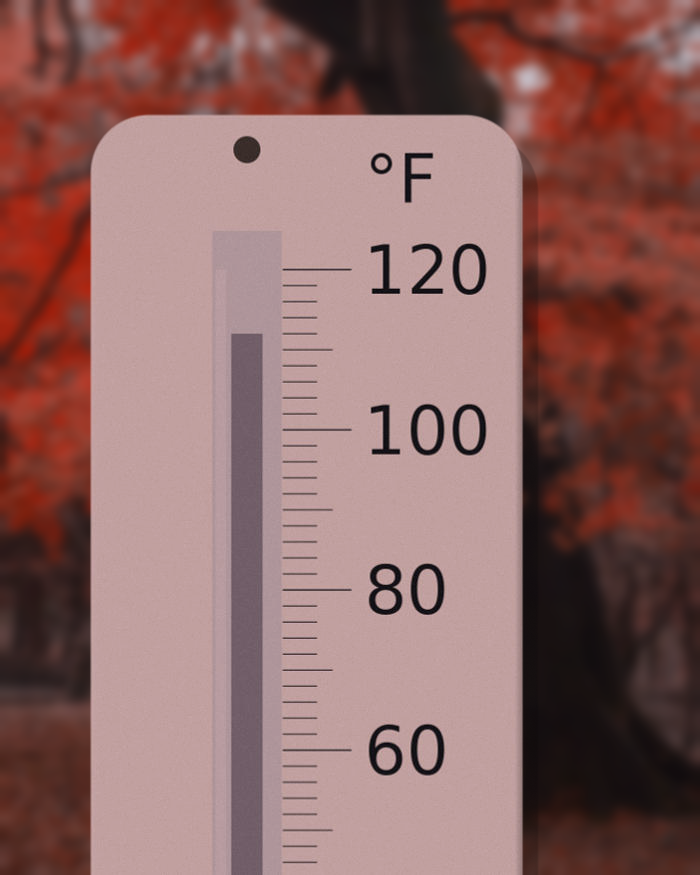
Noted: 112; °F
